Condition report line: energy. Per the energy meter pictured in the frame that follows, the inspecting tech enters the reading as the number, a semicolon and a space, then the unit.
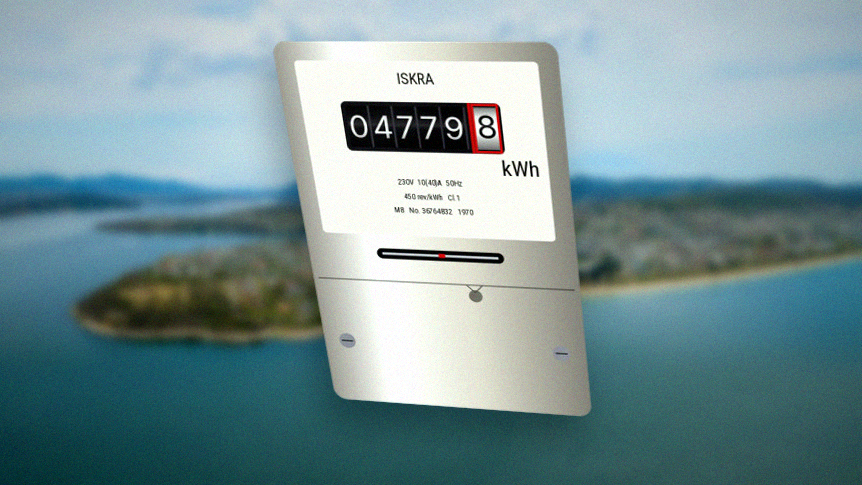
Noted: 4779.8; kWh
